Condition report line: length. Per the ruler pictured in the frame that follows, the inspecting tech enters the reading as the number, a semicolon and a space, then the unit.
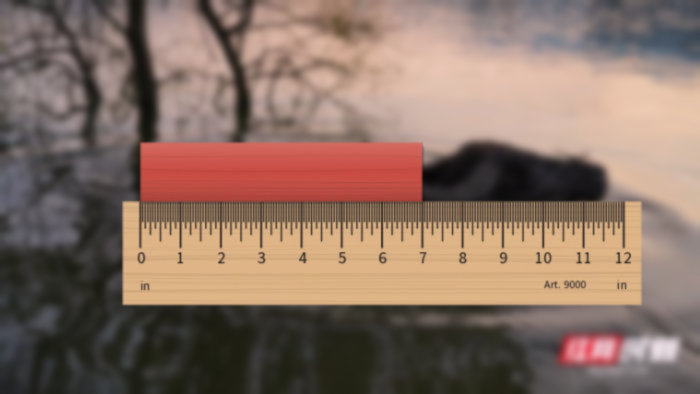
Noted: 7; in
